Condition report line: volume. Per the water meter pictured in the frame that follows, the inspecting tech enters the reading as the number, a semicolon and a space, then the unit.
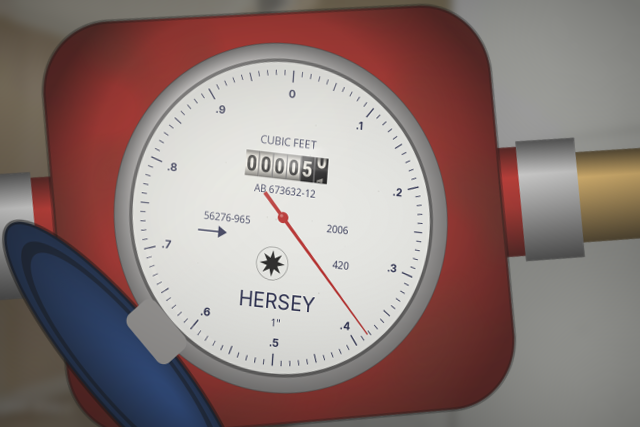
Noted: 50.38; ft³
